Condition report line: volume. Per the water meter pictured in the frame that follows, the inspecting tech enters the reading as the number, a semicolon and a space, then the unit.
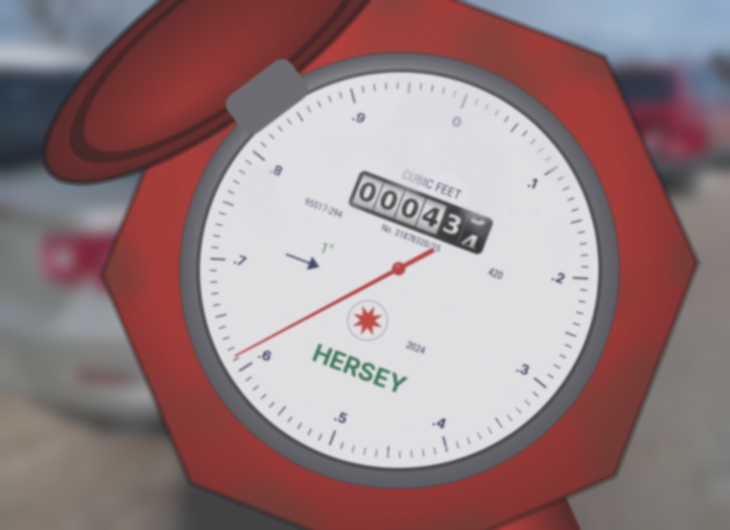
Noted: 433.61; ft³
